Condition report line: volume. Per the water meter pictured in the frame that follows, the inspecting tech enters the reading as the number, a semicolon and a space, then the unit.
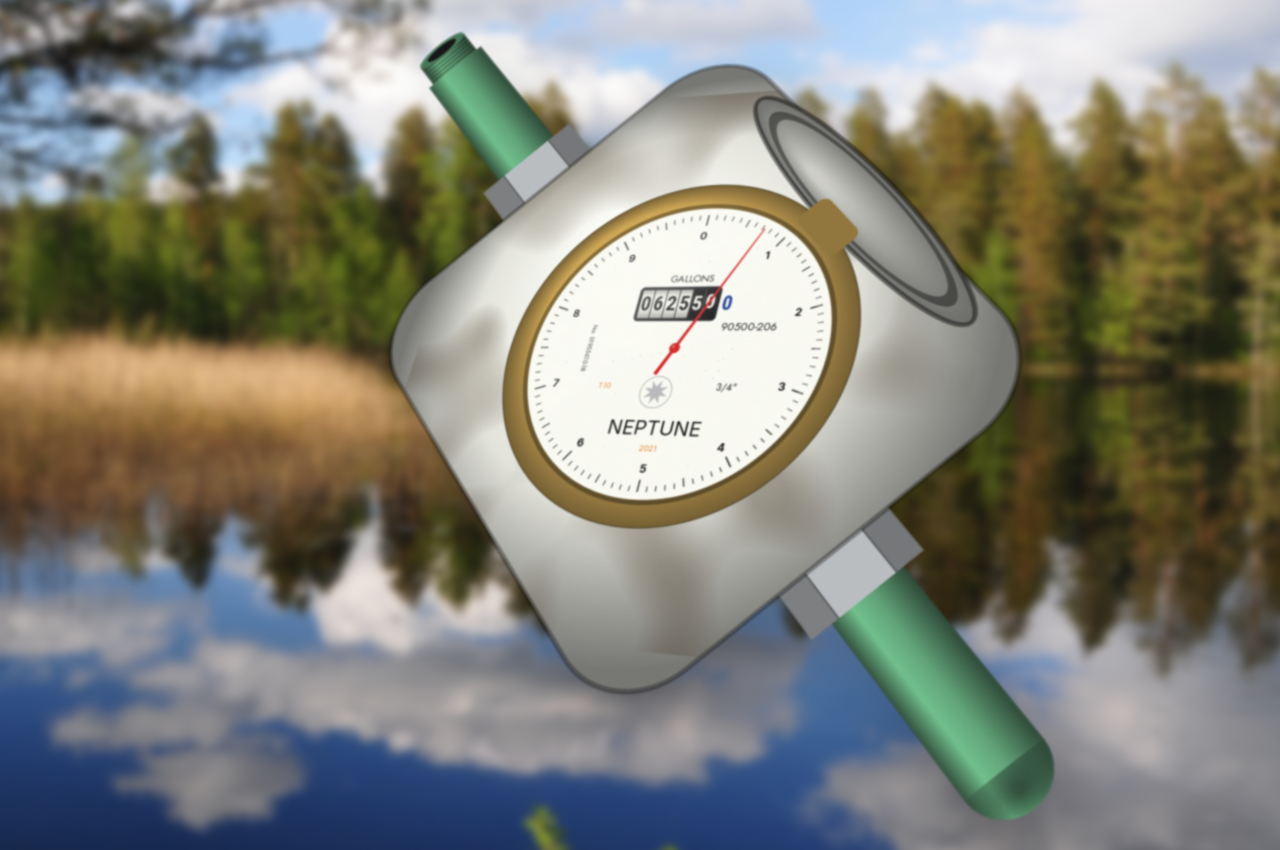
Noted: 625500.7; gal
